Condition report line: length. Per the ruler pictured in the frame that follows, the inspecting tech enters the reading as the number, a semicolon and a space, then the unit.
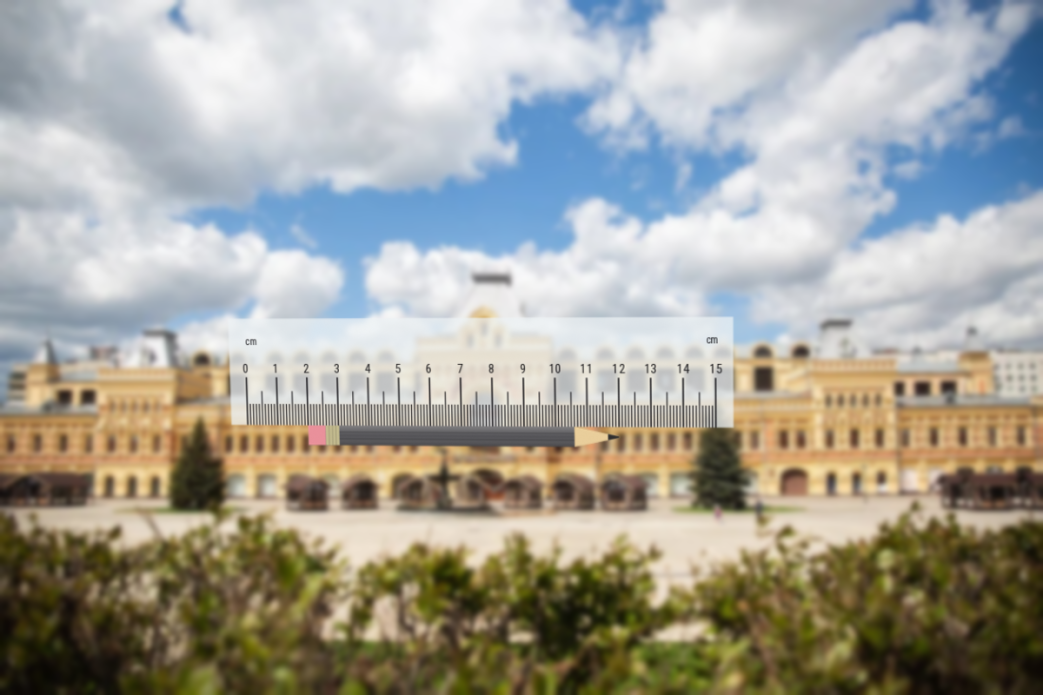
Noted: 10; cm
